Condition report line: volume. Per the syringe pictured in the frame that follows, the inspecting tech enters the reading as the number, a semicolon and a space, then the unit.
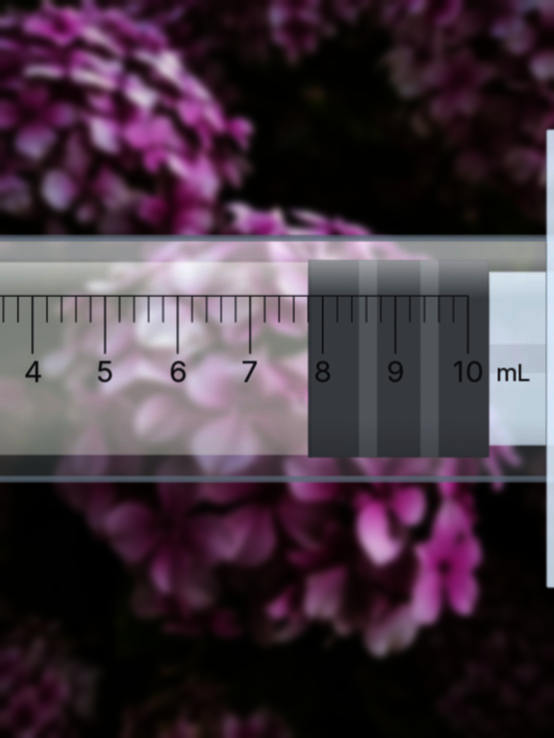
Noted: 7.8; mL
